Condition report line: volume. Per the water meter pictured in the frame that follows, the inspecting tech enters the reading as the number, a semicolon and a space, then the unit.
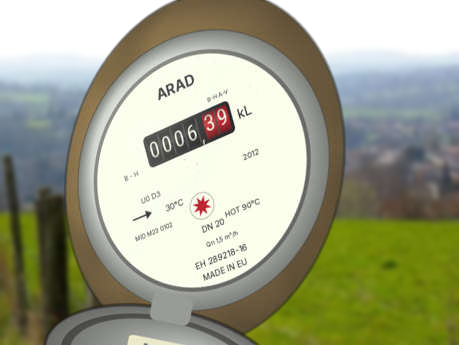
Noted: 6.39; kL
